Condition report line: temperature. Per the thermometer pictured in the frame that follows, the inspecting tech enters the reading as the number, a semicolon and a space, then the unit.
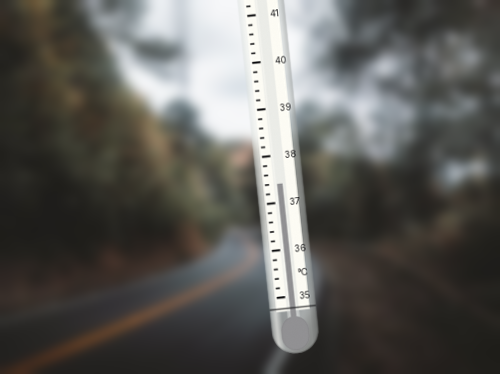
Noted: 37.4; °C
